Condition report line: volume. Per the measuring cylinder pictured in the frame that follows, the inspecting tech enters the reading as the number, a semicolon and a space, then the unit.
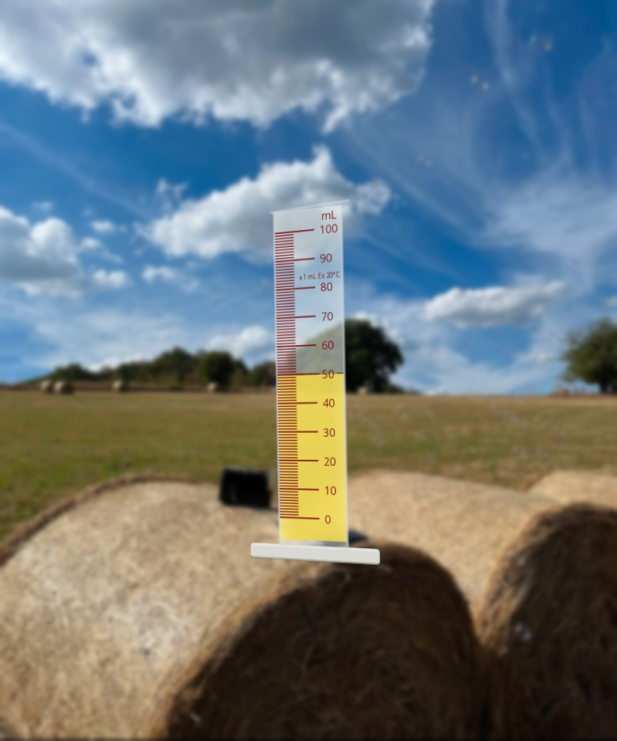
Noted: 50; mL
